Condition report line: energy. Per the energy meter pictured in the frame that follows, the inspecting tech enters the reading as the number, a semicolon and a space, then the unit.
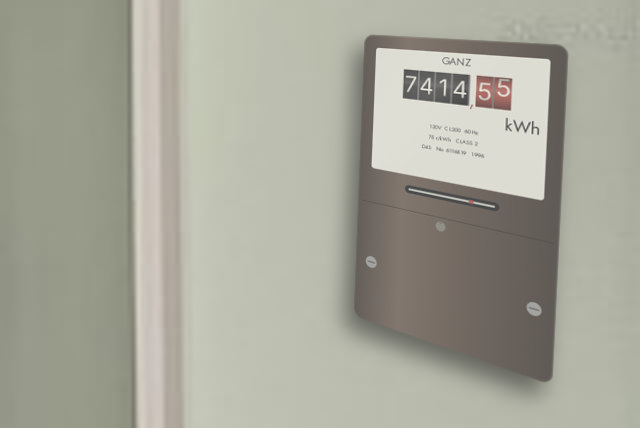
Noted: 7414.55; kWh
